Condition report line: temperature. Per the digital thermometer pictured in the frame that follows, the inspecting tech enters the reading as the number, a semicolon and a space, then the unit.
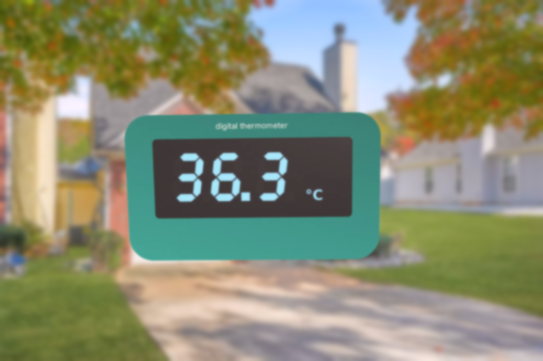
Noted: 36.3; °C
